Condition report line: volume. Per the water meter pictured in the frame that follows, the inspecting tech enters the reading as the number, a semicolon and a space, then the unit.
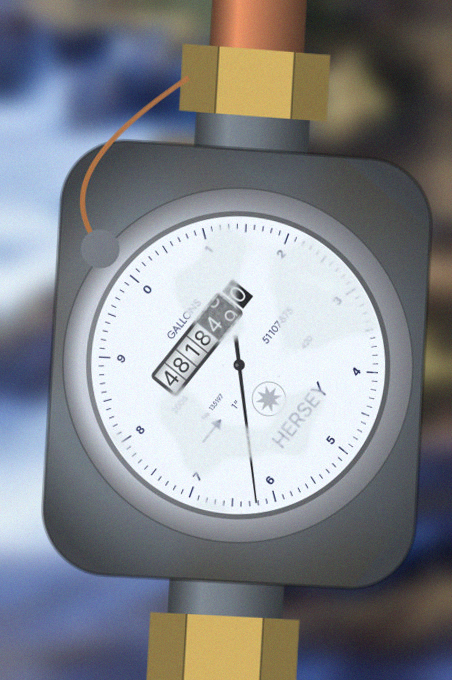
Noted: 4818486.2; gal
